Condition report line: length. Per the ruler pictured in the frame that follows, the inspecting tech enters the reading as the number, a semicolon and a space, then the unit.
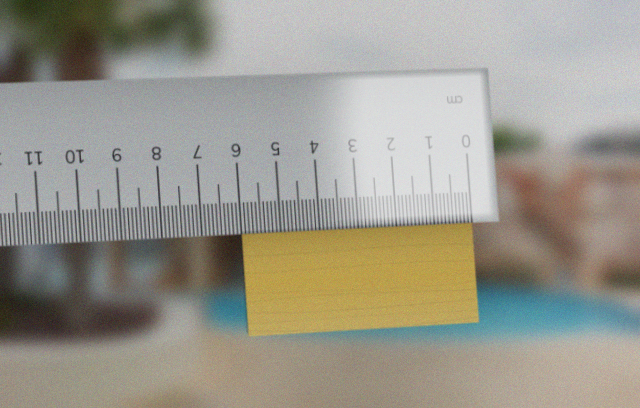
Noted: 6; cm
